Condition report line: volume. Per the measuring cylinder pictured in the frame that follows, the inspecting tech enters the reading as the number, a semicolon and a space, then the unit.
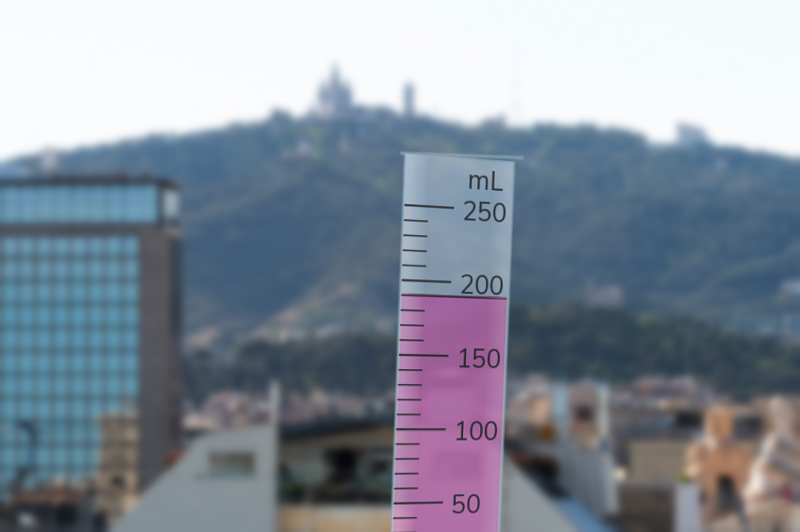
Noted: 190; mL
